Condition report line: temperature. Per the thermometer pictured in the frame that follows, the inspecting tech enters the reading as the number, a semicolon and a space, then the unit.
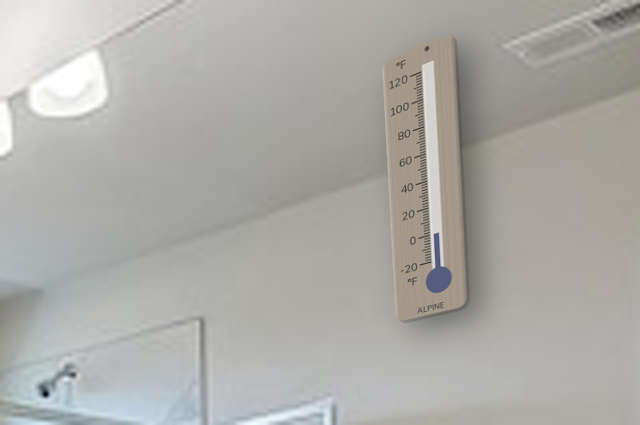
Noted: 0; °F
